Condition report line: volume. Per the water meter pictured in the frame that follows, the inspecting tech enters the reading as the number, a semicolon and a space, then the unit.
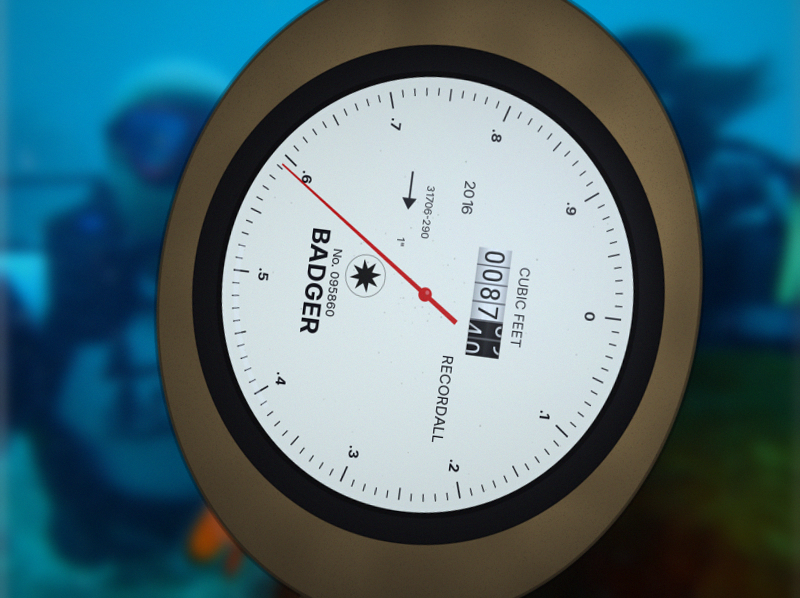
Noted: 8739.59; ft³
